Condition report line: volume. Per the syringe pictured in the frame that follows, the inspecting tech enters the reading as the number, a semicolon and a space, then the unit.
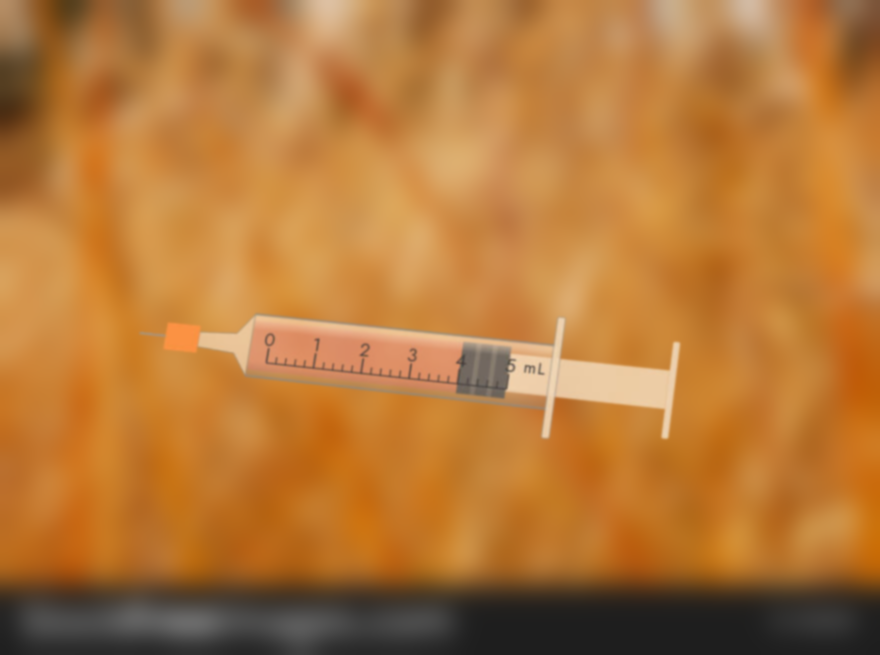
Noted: 4; mL
